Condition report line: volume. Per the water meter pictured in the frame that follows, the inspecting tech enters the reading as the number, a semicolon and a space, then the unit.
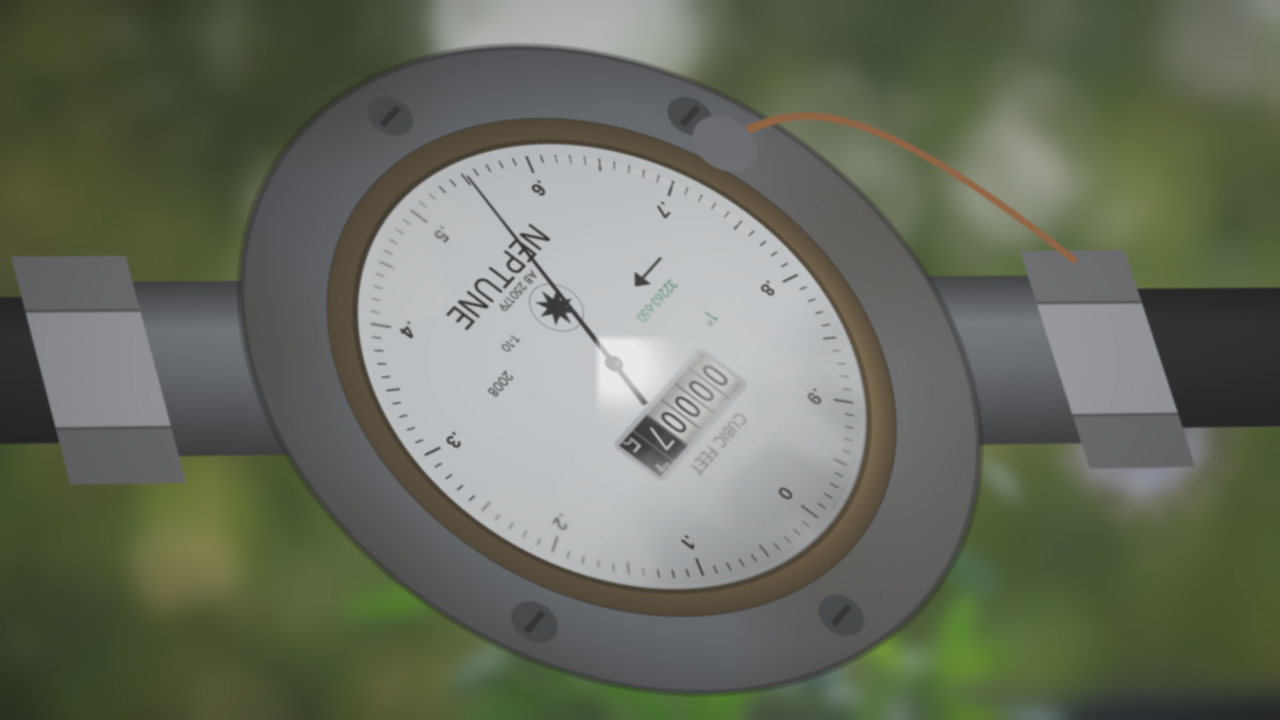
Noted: 74.55; ft³
